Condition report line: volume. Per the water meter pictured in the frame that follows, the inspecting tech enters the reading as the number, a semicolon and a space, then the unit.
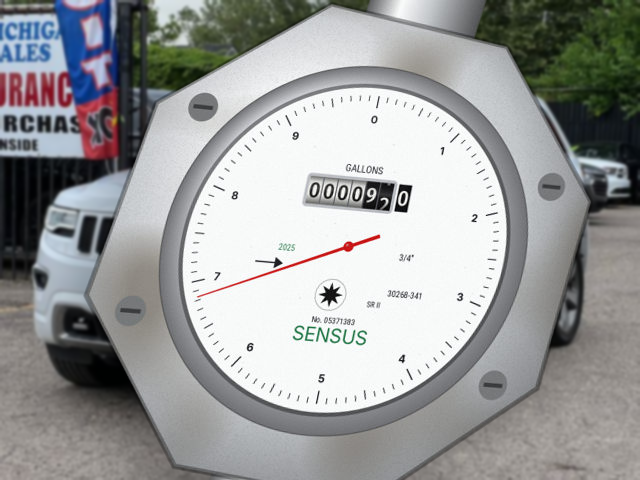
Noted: 916.8; gal
